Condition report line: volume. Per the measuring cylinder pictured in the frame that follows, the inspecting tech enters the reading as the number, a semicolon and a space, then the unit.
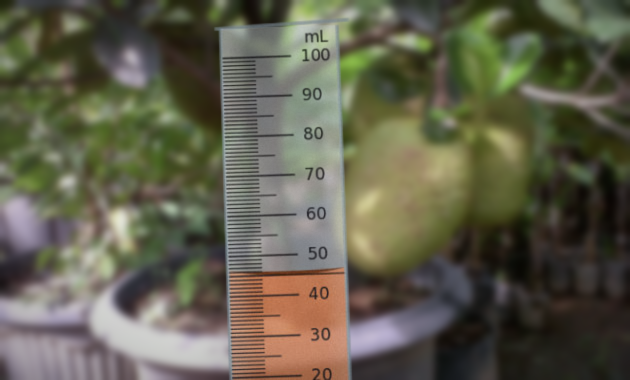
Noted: 45; mL
